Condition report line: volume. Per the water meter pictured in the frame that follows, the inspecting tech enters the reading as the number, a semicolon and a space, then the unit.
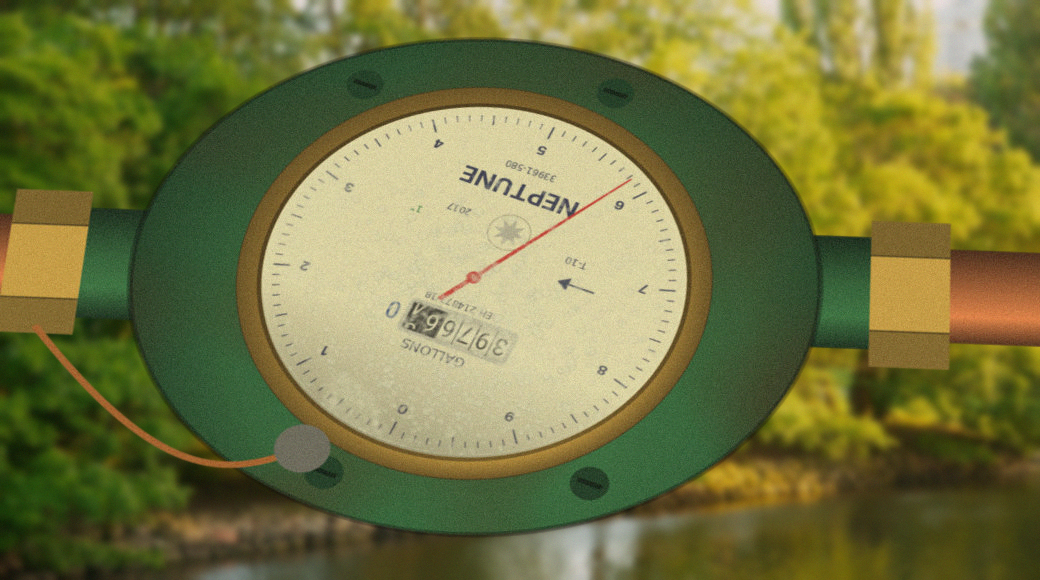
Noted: 3976635.8; gal
